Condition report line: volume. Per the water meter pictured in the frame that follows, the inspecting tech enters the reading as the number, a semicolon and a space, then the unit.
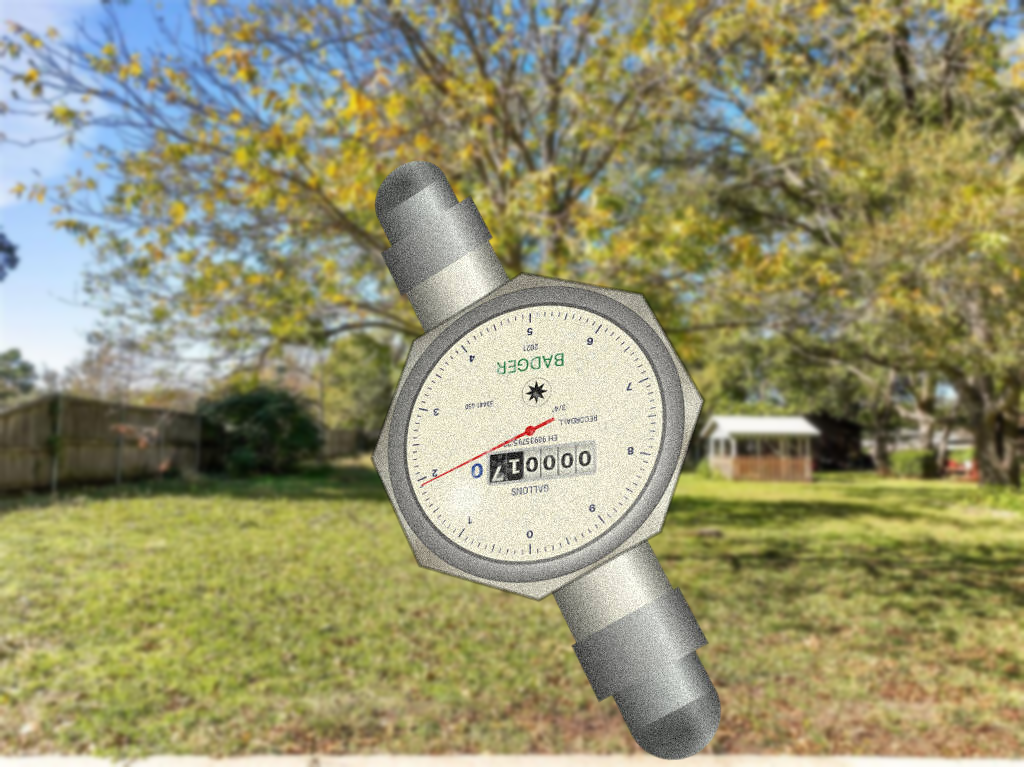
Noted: 171.9; gal
